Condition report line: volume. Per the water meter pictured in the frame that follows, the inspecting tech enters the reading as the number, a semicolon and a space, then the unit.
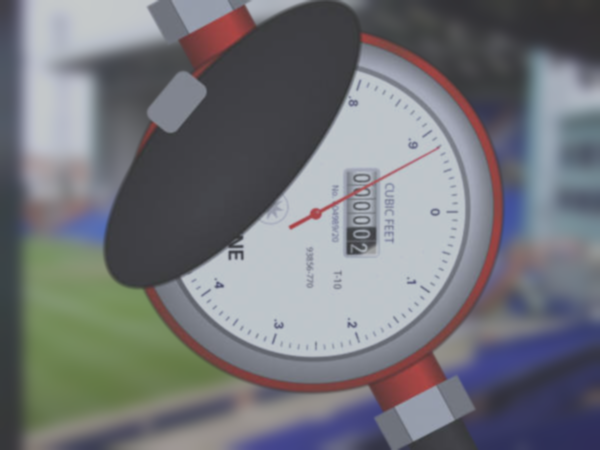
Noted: 1.92; ft³
